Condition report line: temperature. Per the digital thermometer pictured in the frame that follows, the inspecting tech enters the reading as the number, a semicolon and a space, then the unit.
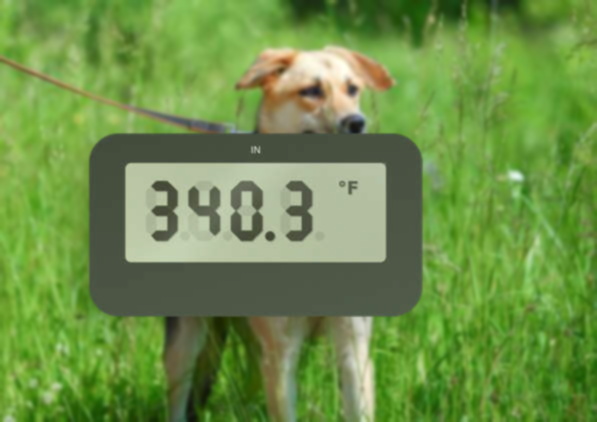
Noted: 340.3; °F
